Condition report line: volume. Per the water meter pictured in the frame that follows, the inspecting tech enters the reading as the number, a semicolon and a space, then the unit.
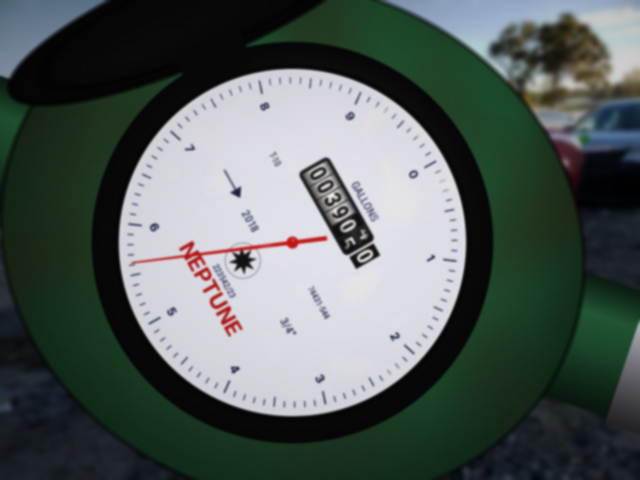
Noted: 39045.6; gal
